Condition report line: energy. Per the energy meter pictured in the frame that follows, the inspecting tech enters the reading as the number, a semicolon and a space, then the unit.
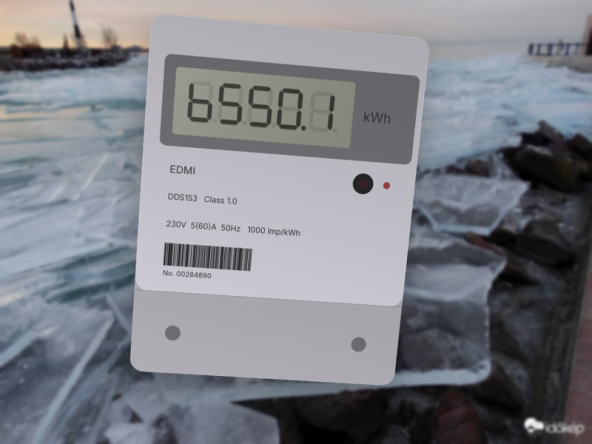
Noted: 6550.1; kWh
